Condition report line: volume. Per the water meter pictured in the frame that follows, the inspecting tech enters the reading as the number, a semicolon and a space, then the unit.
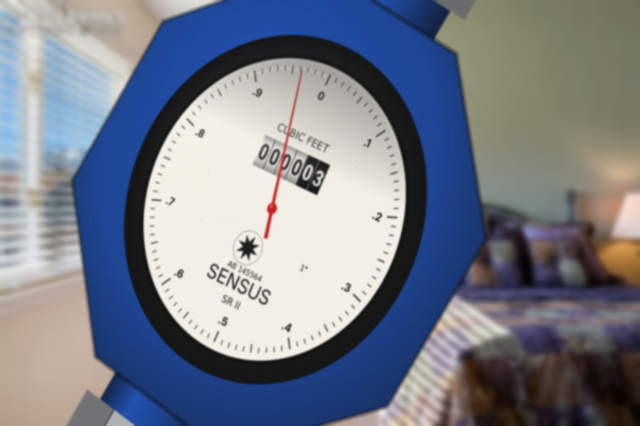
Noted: 2.96; ft³
